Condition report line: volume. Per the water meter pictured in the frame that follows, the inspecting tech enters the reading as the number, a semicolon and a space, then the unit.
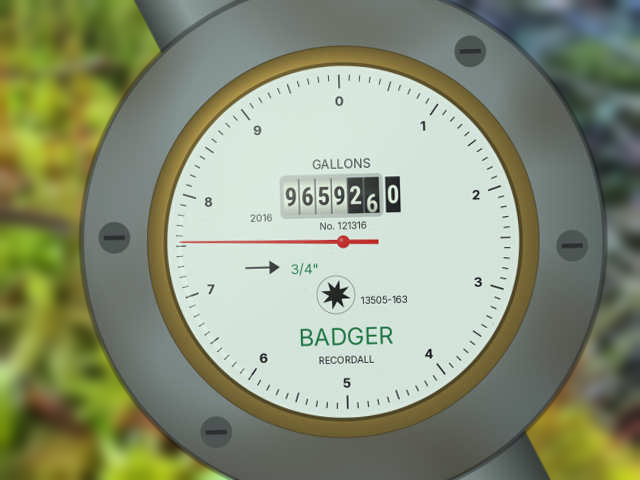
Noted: 9659257.5; gal
